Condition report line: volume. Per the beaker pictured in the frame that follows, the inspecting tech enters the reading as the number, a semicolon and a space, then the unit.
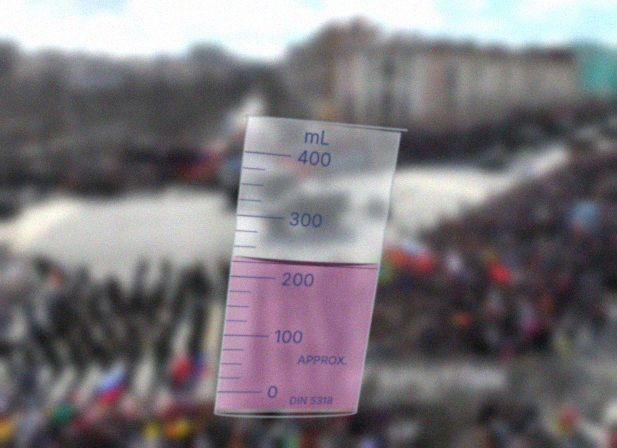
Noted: 225; mL
